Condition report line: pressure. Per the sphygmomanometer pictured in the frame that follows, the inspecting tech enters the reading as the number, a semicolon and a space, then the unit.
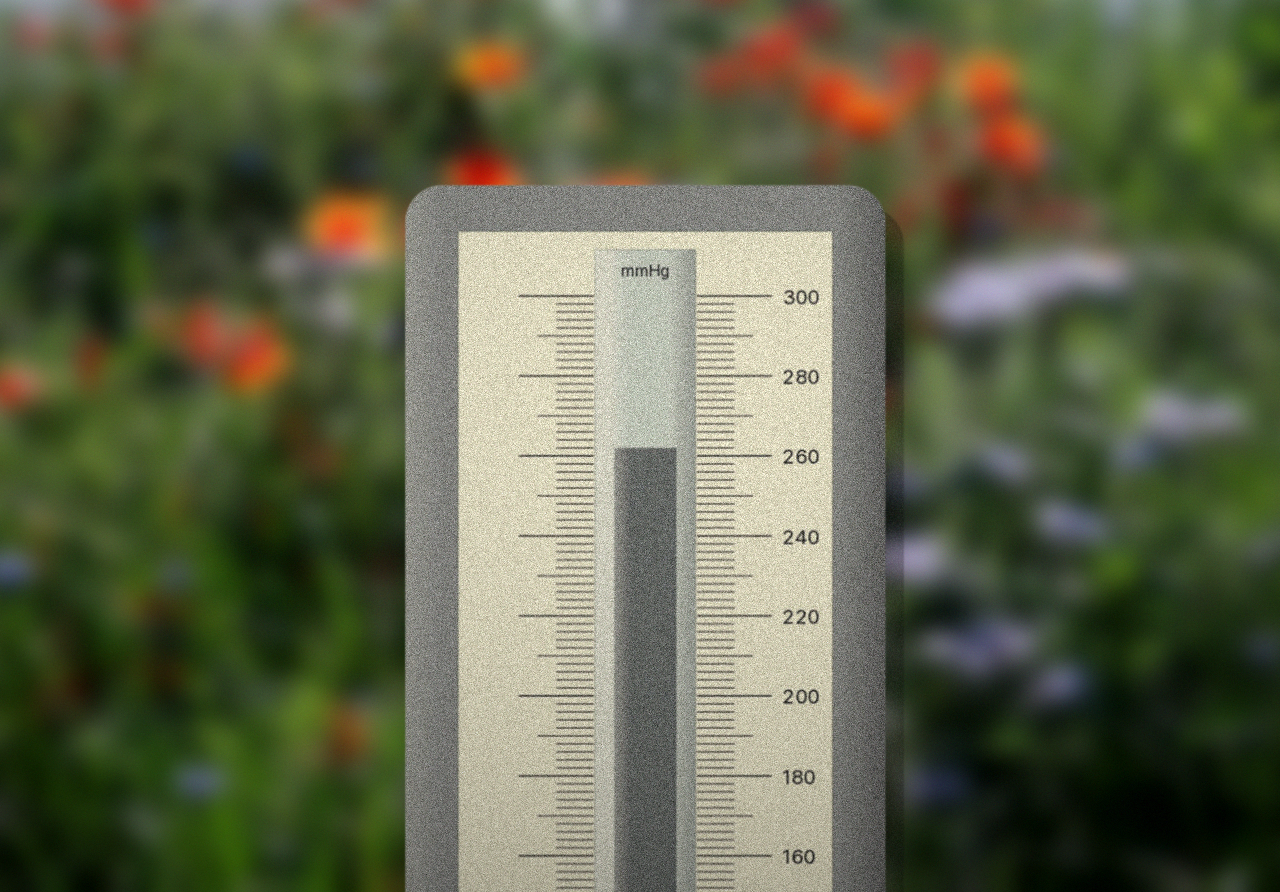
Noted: 262; mmHg
